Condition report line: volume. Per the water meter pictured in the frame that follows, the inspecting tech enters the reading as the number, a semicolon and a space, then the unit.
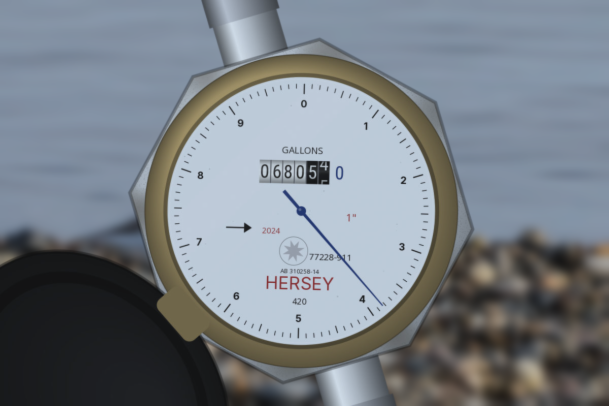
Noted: 680543.8; gal
